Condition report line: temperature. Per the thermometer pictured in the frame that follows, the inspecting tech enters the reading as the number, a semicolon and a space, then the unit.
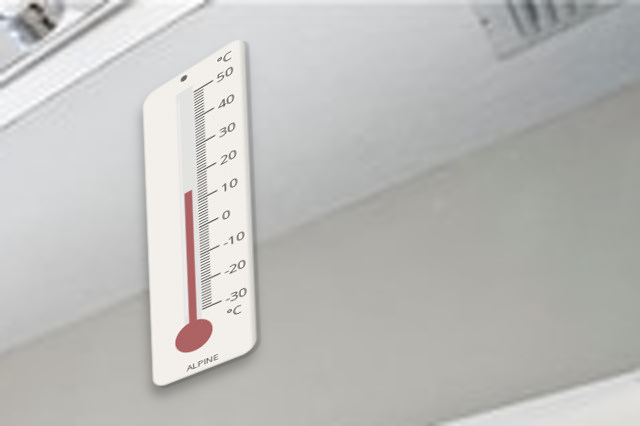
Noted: 15; °C
